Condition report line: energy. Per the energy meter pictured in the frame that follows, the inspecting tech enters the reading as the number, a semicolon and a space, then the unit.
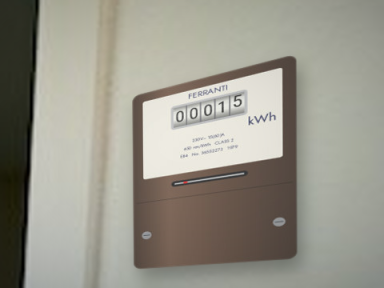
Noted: 15; kWh
